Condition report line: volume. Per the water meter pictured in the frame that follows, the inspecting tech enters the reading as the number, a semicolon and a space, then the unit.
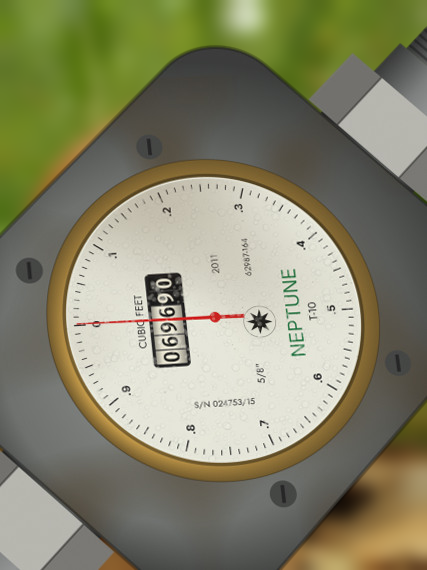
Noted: 69690.00; ft³
